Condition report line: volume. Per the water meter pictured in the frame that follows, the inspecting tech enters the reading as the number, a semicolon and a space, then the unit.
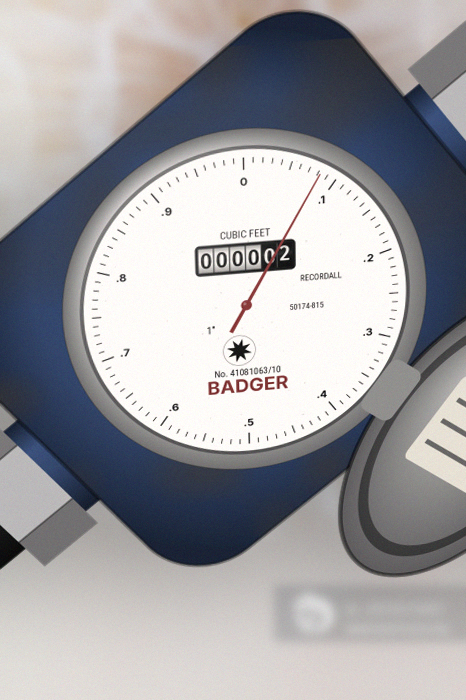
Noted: 2.08; ft³
